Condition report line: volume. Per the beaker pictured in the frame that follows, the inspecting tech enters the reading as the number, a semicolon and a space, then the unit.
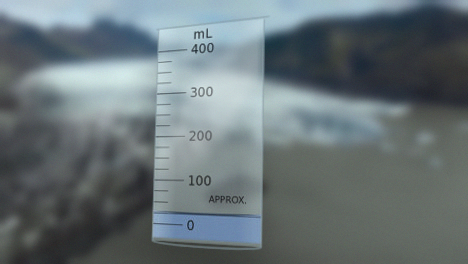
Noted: 25; mL
